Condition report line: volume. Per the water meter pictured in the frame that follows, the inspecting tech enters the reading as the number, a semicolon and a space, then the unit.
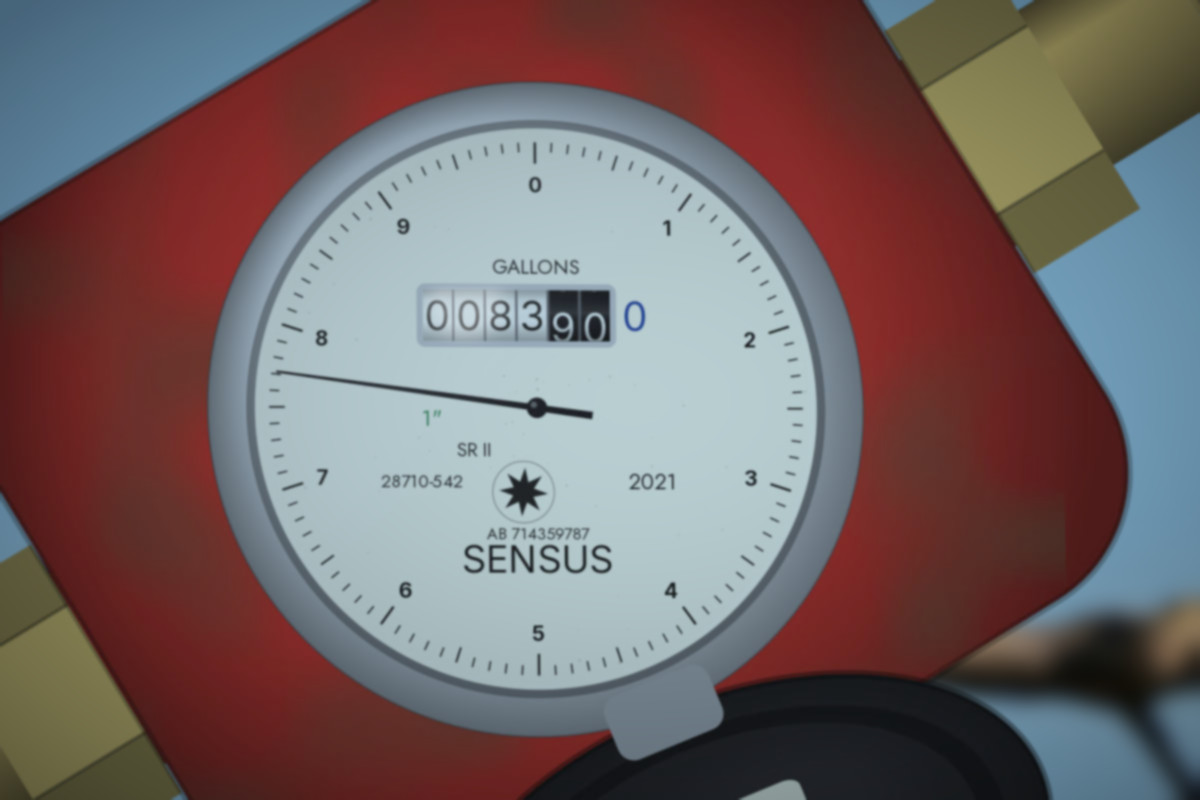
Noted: 83897.7; gal
